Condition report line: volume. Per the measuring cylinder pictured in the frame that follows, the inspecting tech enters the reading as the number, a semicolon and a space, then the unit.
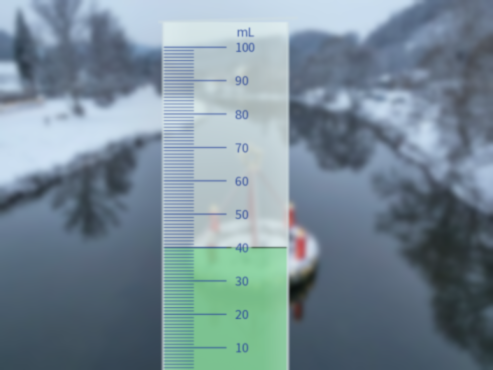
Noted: 40; mL
